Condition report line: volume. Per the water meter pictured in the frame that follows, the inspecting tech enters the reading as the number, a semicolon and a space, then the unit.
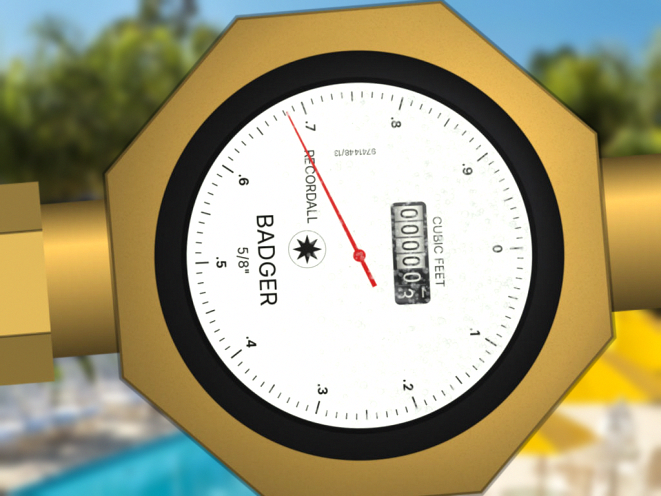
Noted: 2.68; ft³
